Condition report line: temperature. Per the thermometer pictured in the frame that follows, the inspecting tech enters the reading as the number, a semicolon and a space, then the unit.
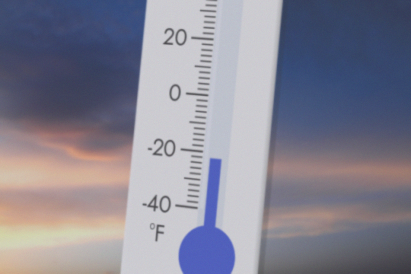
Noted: -22; °F
